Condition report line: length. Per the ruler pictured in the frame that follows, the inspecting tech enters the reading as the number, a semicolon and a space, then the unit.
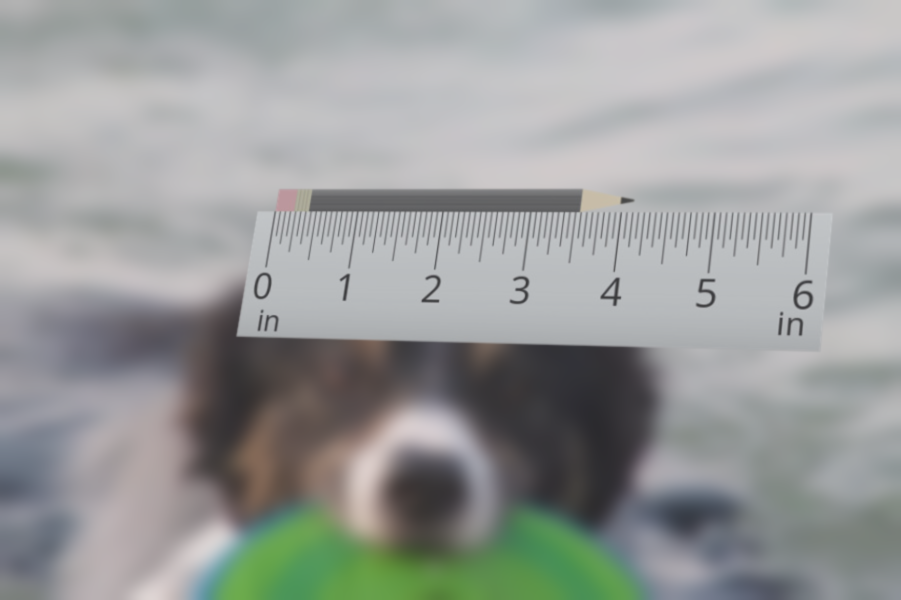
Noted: 4.125; in
